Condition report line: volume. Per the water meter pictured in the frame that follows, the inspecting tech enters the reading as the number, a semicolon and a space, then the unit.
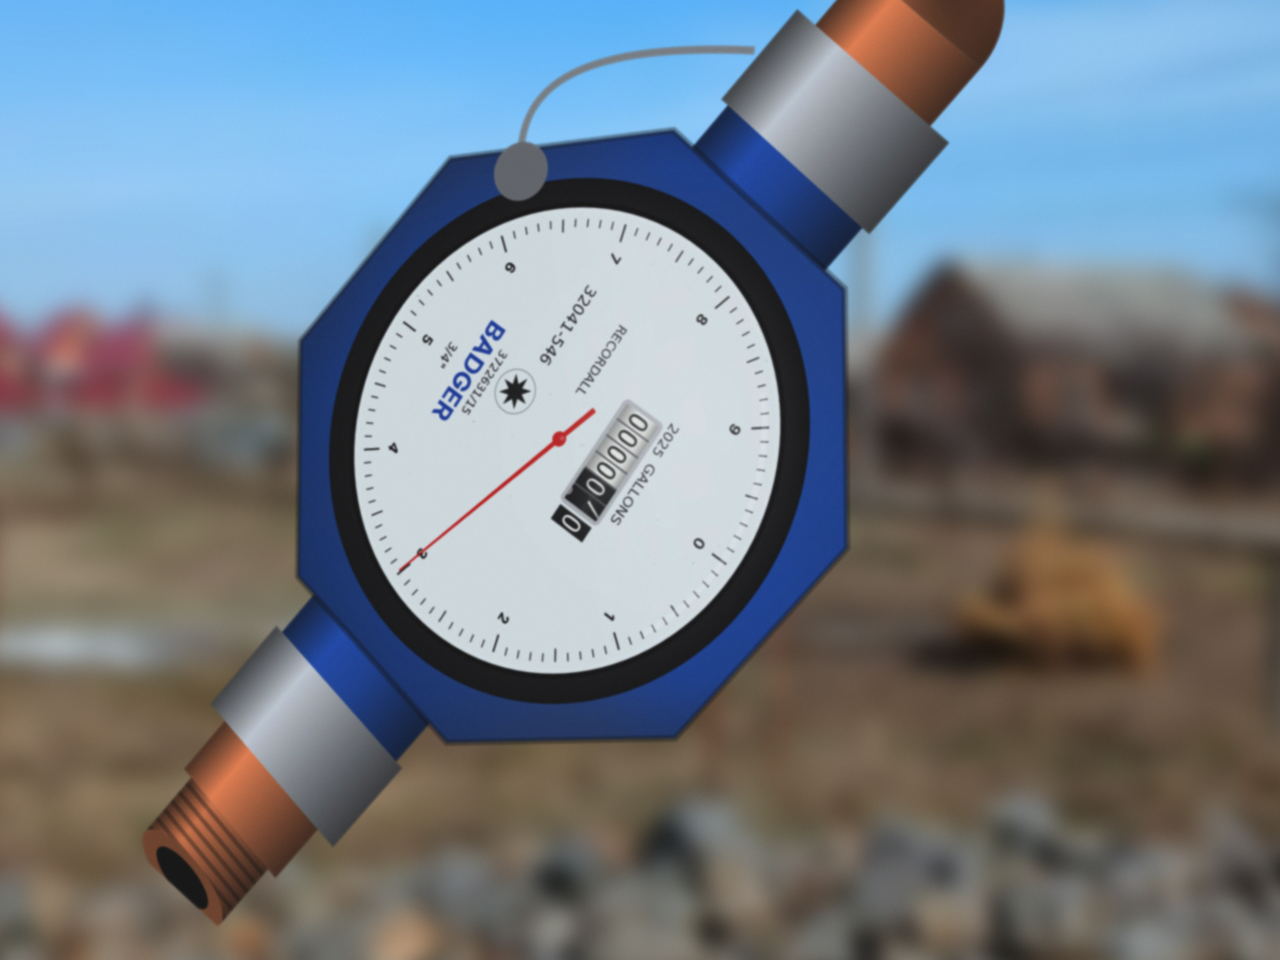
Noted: 73.0; gal
